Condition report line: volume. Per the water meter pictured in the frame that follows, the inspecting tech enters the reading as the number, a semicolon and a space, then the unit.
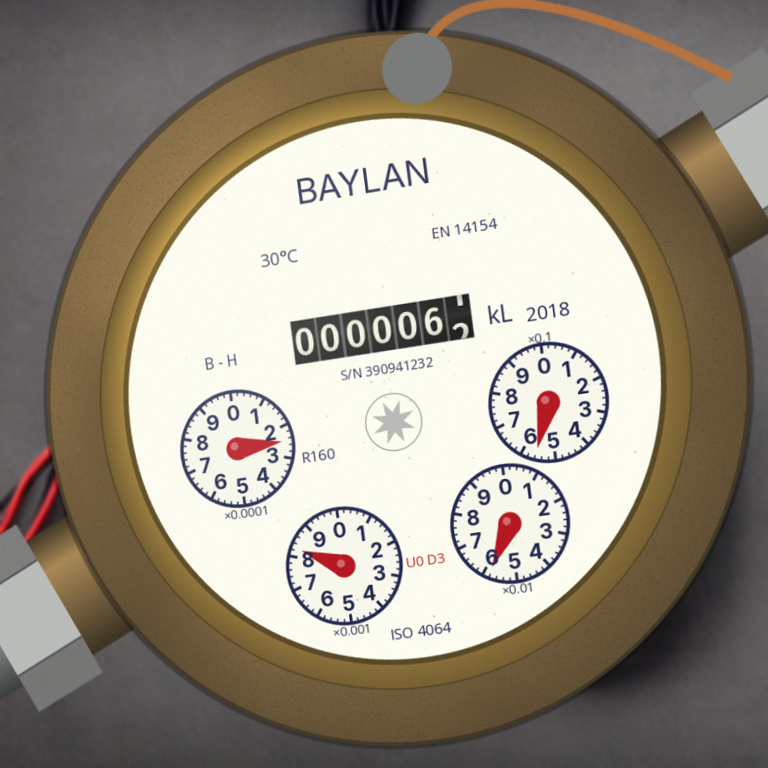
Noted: 61.5582; kL
